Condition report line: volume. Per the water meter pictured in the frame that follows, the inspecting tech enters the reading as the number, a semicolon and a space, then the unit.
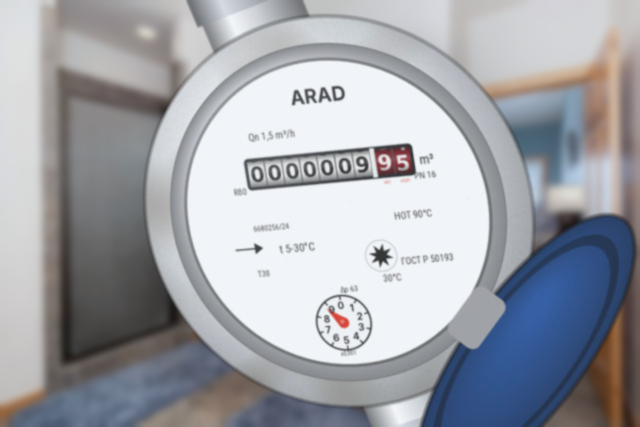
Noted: 9.948; m³
